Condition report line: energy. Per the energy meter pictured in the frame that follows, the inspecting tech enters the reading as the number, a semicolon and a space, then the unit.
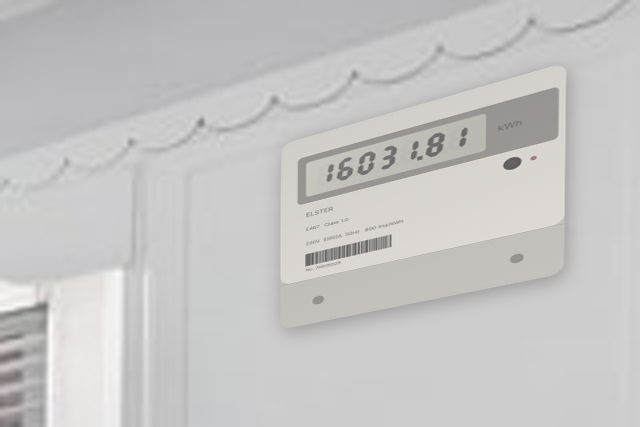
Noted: 16031.81; kWh
